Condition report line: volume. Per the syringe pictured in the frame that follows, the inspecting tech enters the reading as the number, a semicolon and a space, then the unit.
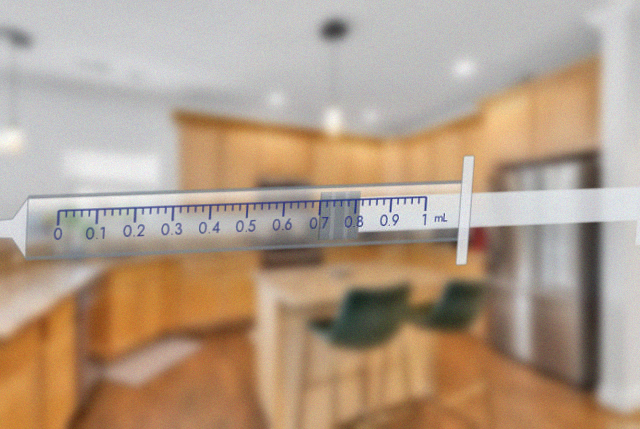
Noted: 0.7; mL
